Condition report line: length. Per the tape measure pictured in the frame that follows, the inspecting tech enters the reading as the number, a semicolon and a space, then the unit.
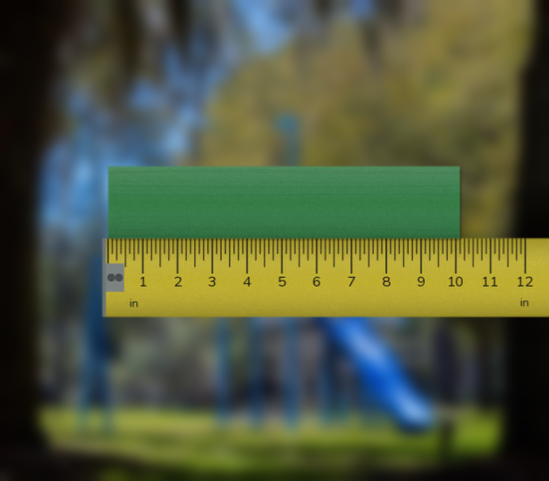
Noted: 10.125; in
